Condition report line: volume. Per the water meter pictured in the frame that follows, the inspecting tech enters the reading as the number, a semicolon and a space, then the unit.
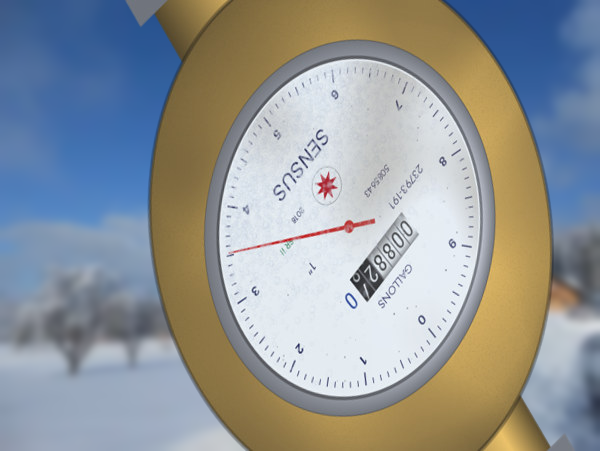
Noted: 88273.5; gal
